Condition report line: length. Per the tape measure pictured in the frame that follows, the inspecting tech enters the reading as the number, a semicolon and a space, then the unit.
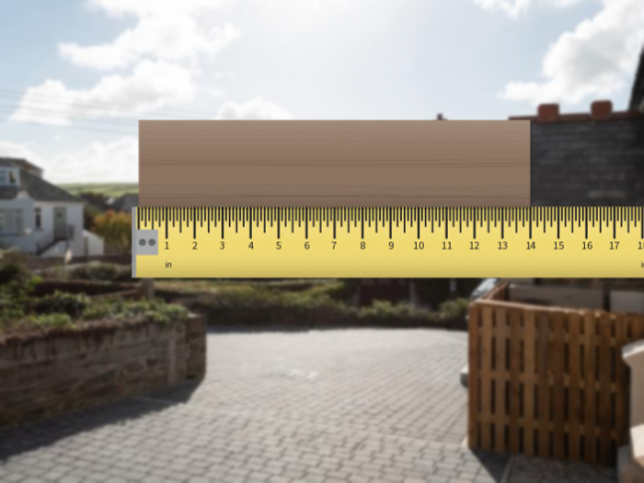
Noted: 14; in
